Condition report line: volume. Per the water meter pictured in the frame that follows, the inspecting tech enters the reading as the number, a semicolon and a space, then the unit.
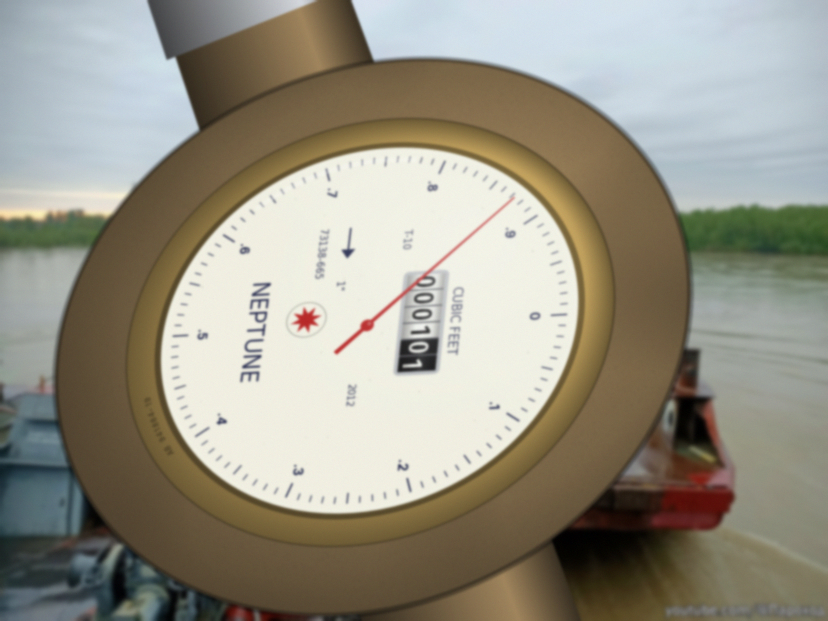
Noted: 100.87; ft³
